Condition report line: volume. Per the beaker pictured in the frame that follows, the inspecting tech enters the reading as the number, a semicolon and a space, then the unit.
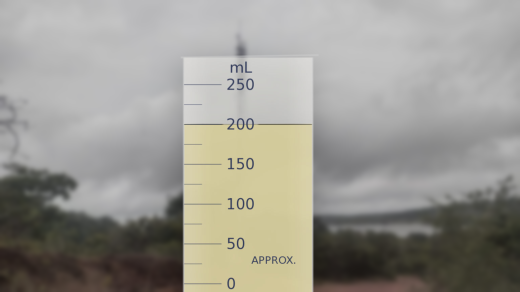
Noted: 200; mL
